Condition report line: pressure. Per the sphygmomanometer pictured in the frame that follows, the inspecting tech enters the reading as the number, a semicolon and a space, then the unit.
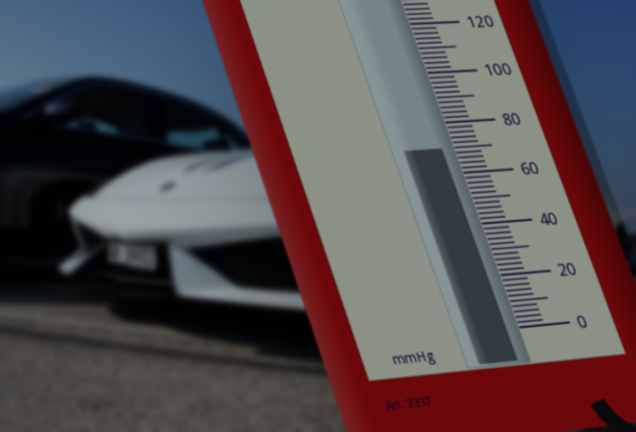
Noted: 70; mmHg
